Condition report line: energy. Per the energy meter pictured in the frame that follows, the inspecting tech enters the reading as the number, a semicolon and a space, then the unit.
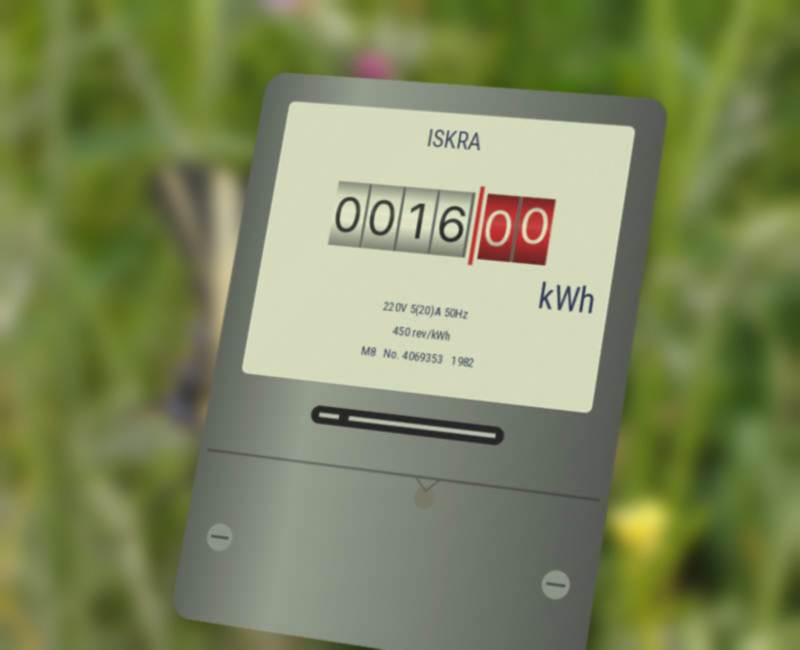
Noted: 16.00; kWh
